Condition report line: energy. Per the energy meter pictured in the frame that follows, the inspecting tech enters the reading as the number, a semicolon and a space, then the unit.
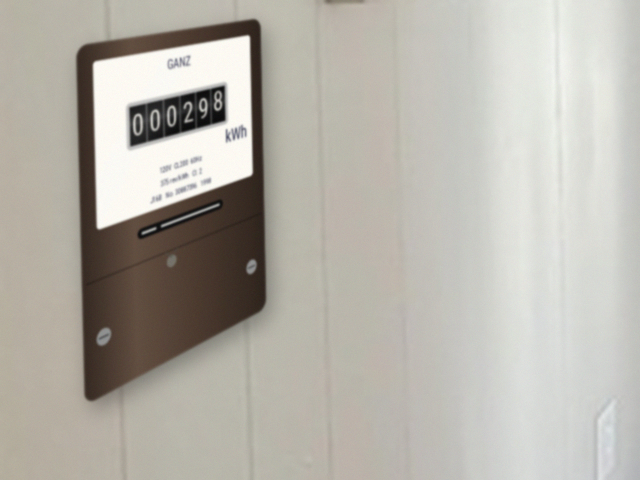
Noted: 298; kWh
